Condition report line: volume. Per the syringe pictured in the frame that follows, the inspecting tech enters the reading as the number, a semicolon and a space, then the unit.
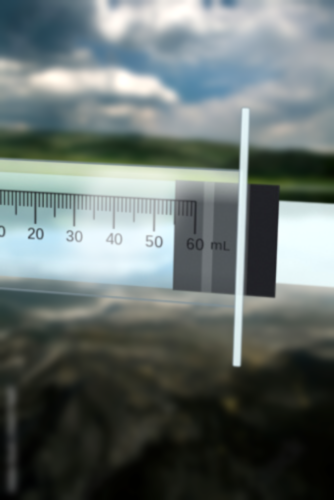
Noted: 55; mL
